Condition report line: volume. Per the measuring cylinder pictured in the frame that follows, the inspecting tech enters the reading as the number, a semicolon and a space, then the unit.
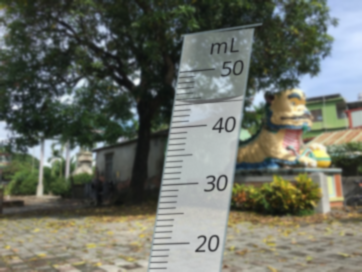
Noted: 44; mL
